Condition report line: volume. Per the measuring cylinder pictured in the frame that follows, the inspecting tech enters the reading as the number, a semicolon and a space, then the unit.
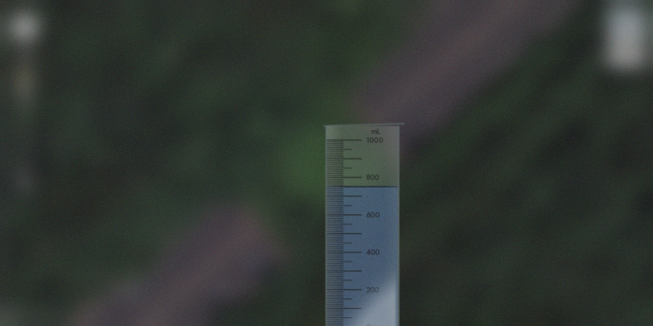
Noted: 750; mL
